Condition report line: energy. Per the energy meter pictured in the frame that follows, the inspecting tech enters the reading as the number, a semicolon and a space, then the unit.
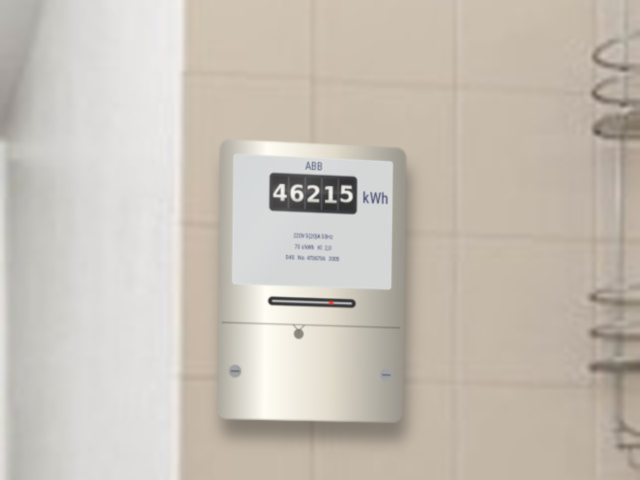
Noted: 46215; kWh
